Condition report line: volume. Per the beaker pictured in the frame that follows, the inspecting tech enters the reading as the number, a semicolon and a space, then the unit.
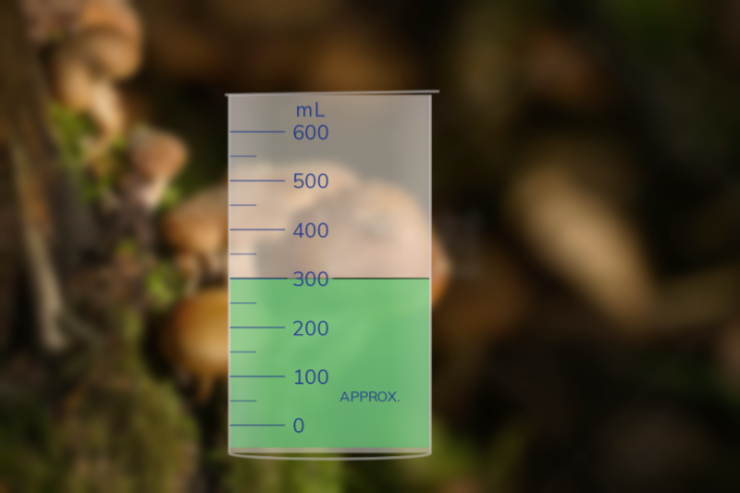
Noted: 300; mL
